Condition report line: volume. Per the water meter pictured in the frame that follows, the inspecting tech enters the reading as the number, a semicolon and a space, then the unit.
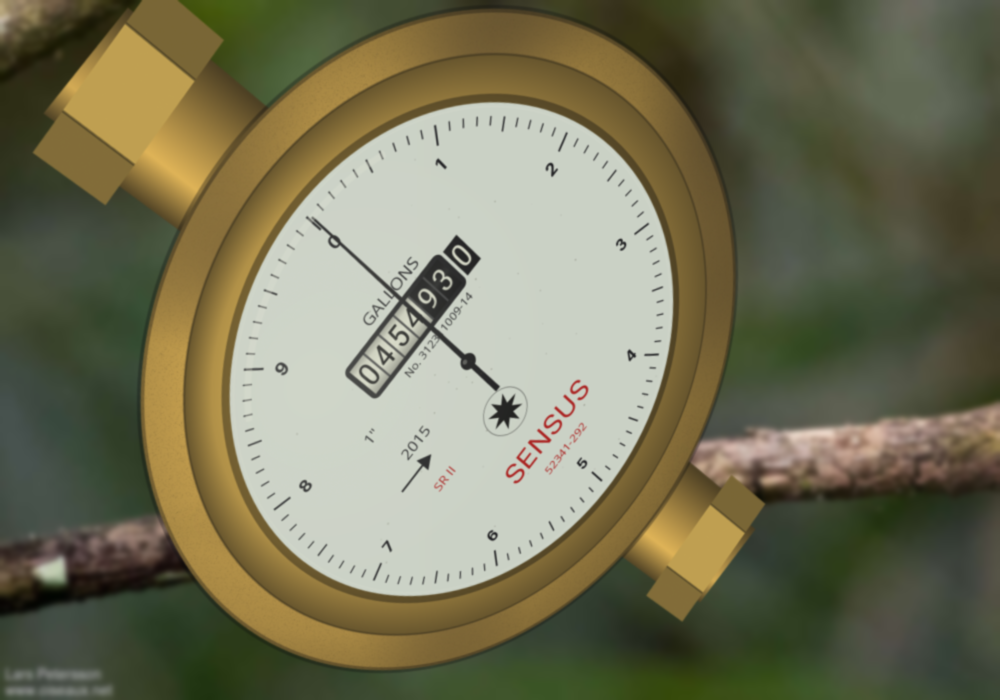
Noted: 454930.0; gal
